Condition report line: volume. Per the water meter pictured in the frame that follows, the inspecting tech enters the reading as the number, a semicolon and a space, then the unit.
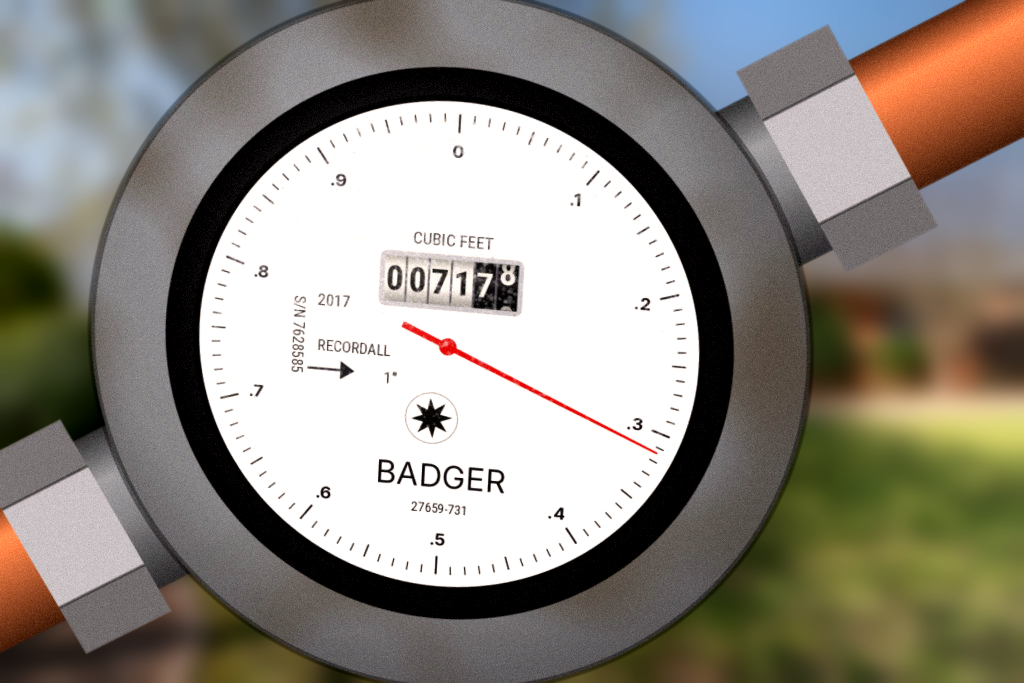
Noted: 7178.31; ft³
